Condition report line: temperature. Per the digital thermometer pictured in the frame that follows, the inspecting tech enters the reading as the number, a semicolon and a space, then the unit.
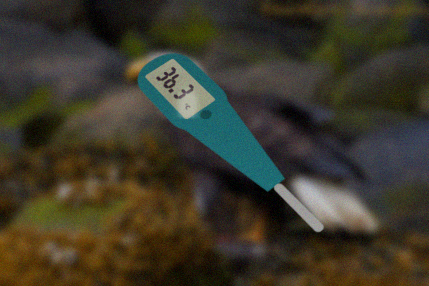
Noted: 36.3; °C
